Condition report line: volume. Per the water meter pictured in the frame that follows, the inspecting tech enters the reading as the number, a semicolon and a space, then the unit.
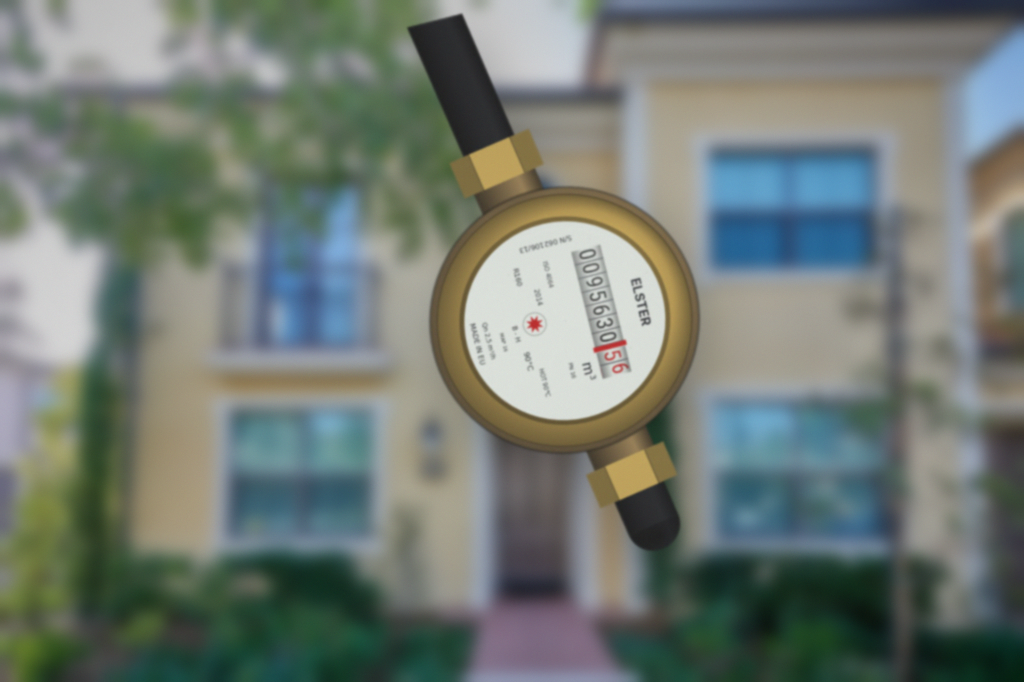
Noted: 95630.56; m³
